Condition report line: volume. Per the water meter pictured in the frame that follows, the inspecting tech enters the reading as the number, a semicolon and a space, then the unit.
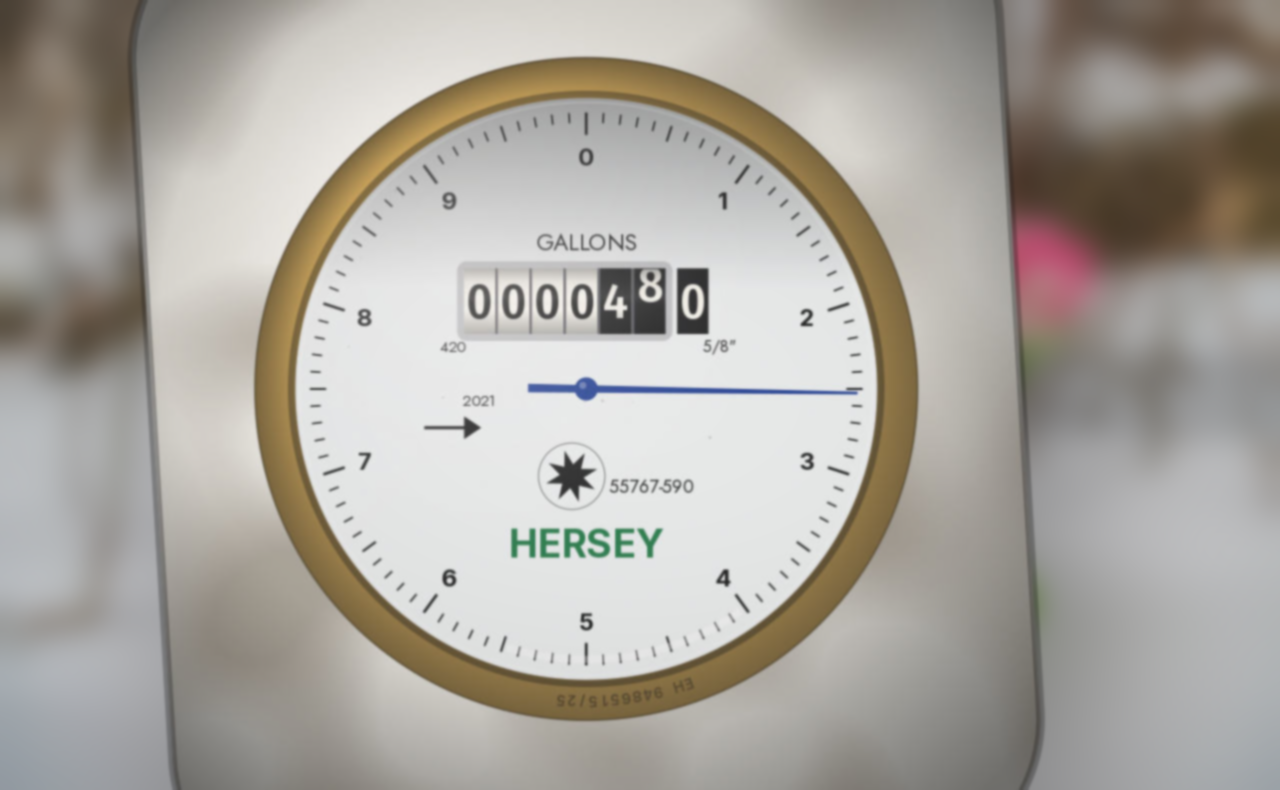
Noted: 482.5; gal
